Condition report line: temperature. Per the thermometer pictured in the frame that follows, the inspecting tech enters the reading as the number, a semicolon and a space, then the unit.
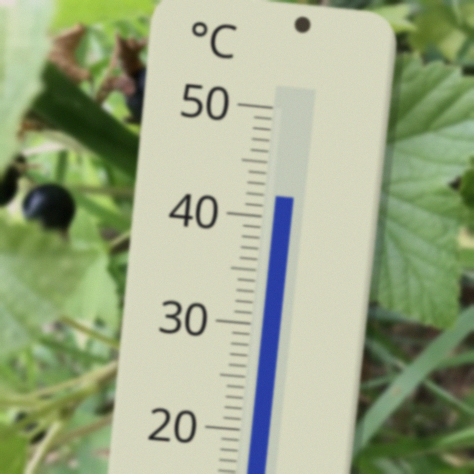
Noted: 42; °C
